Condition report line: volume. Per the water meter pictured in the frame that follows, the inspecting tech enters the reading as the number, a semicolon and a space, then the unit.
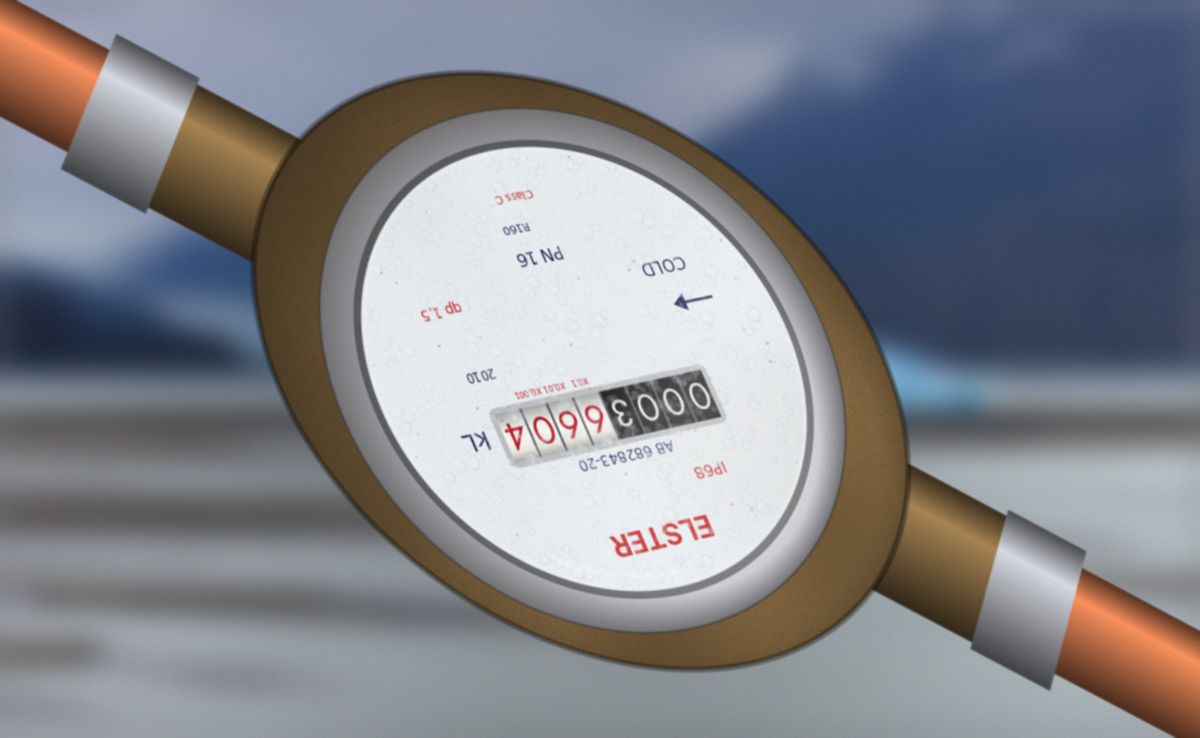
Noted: 3.6604; kL
